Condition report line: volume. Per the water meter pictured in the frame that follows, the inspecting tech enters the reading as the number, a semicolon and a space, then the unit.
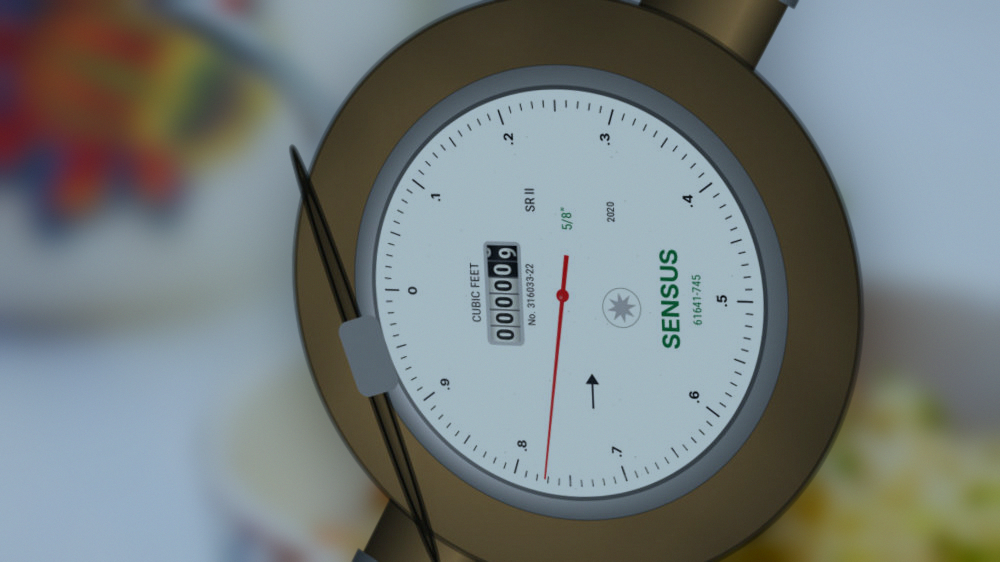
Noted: 8.77; ft³
